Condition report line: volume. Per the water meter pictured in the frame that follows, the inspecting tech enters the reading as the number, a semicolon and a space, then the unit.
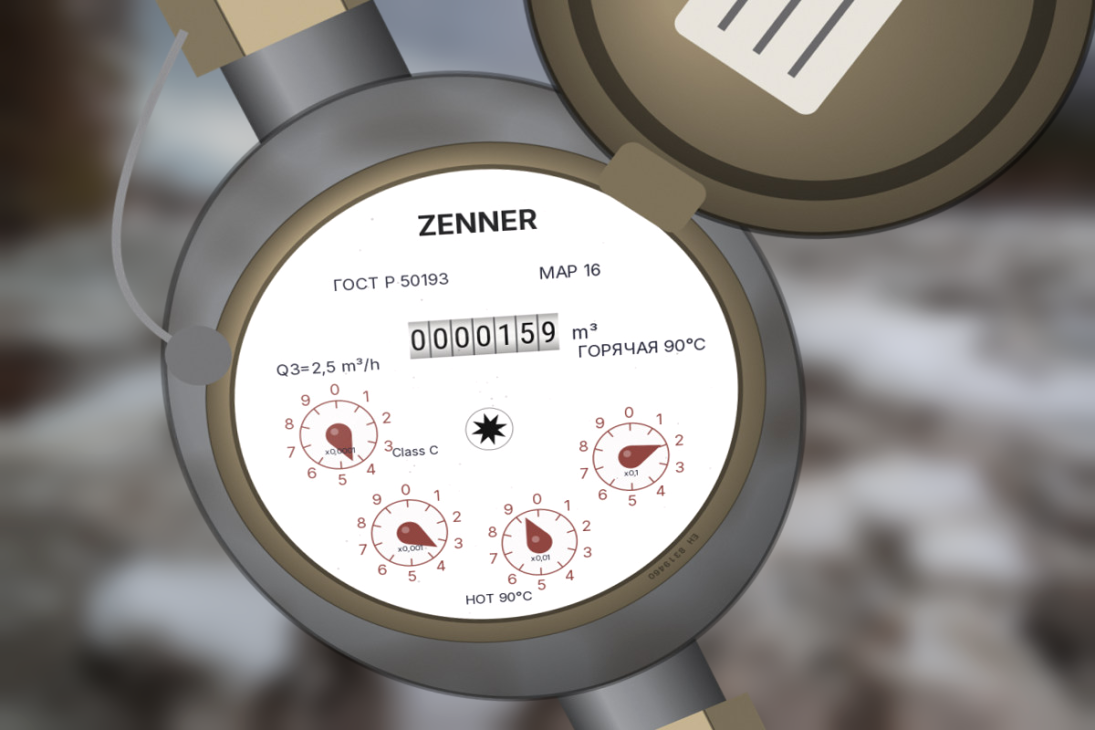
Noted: 159.1934; m³
